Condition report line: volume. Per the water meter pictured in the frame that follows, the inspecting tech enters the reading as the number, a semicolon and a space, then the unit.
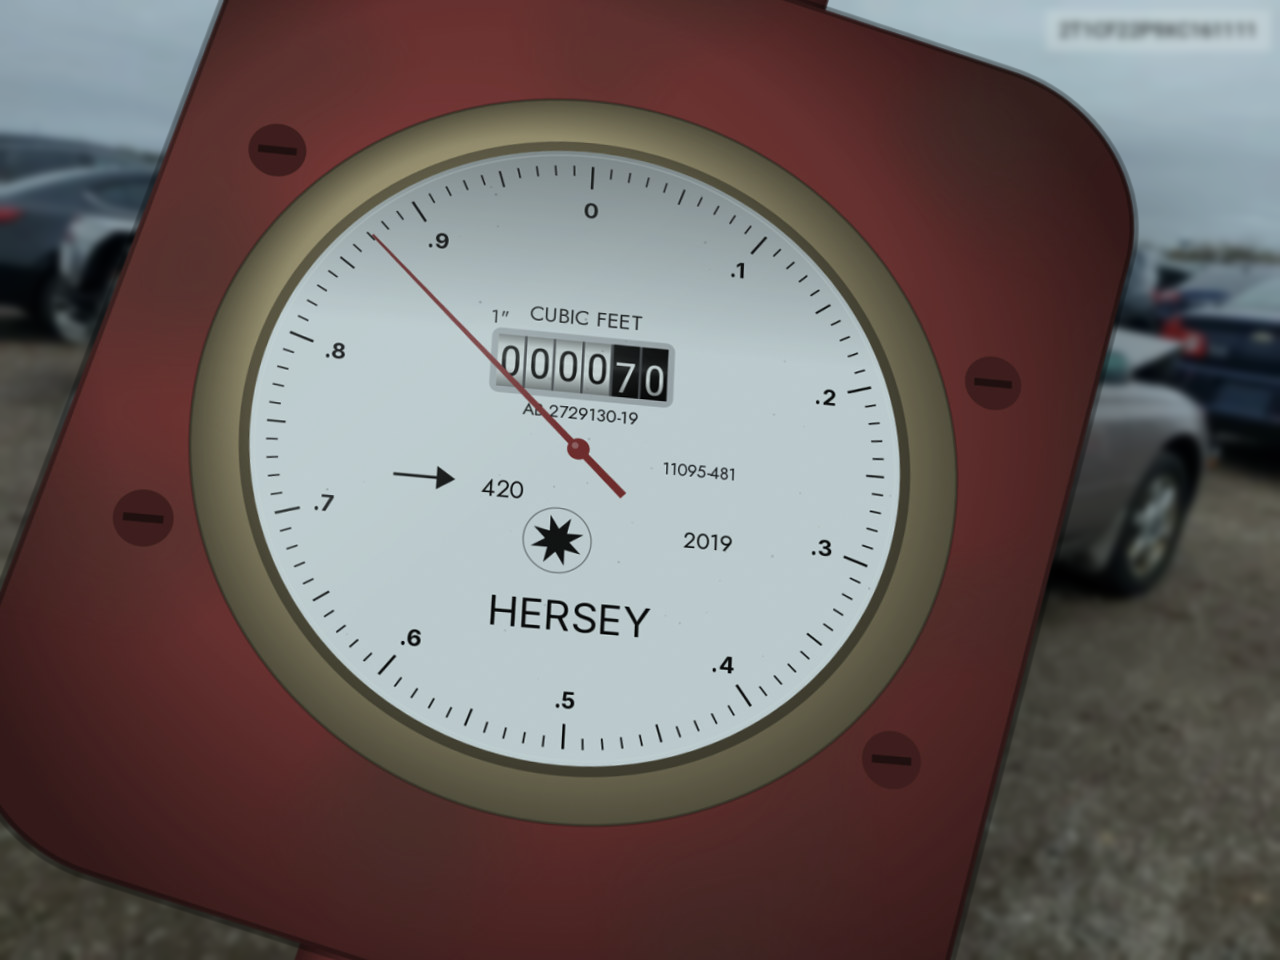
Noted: 69.87; ft³
